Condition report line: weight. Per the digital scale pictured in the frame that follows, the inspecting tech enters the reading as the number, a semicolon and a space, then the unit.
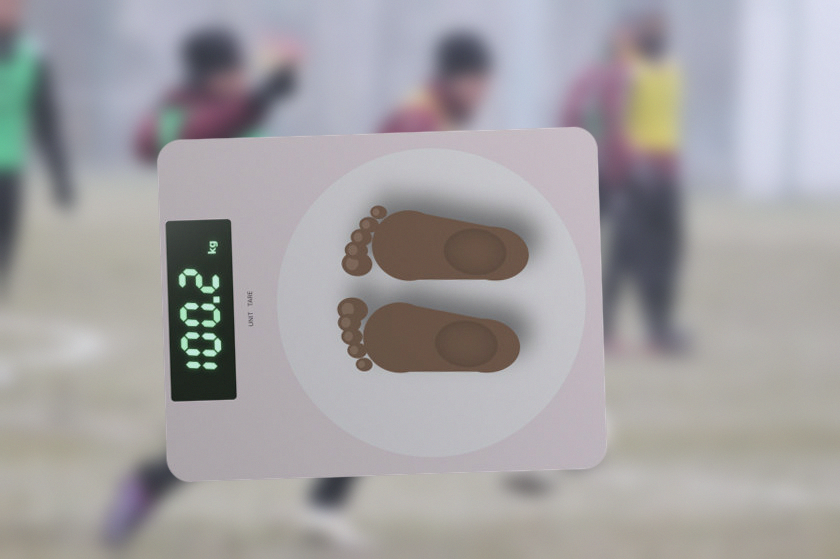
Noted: 100.2; kg
